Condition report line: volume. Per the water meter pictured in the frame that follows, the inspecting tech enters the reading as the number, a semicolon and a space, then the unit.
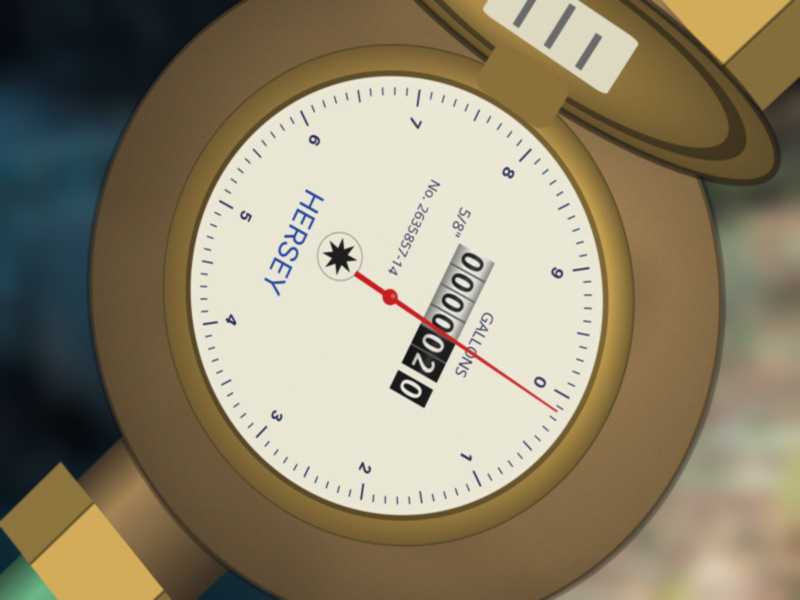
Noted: 20.1; gal
